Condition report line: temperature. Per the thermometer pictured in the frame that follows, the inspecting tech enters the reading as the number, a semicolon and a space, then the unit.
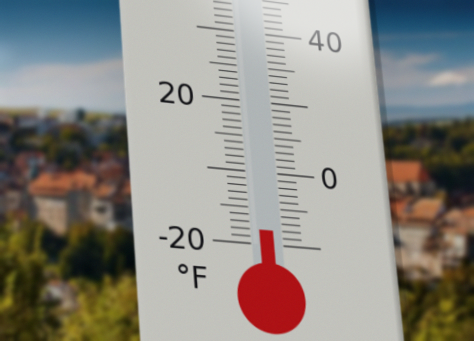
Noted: -16; °F
